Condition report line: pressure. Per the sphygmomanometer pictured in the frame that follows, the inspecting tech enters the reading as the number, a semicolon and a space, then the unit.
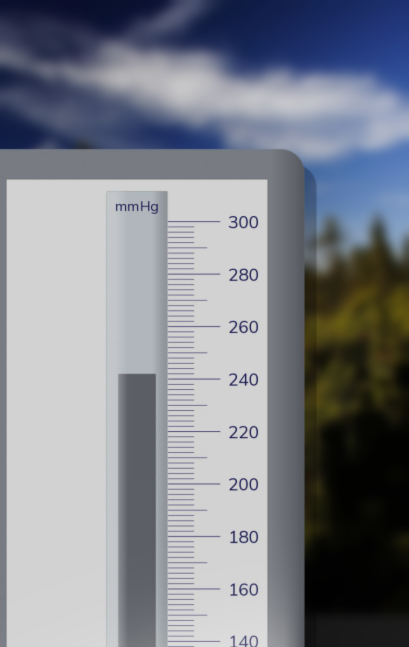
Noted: 242; mmHg
